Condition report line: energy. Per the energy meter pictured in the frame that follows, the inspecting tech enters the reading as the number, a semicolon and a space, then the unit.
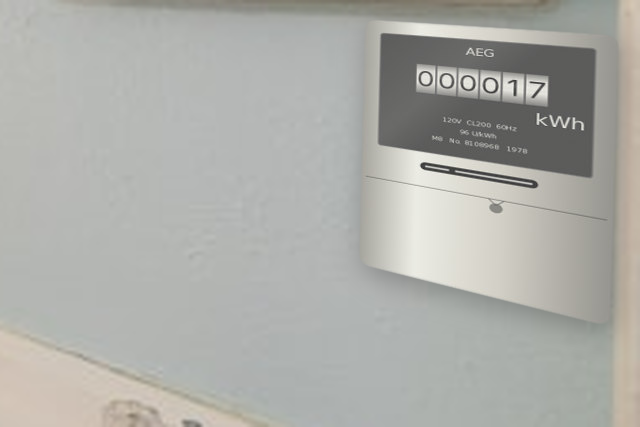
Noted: 17; kWh
